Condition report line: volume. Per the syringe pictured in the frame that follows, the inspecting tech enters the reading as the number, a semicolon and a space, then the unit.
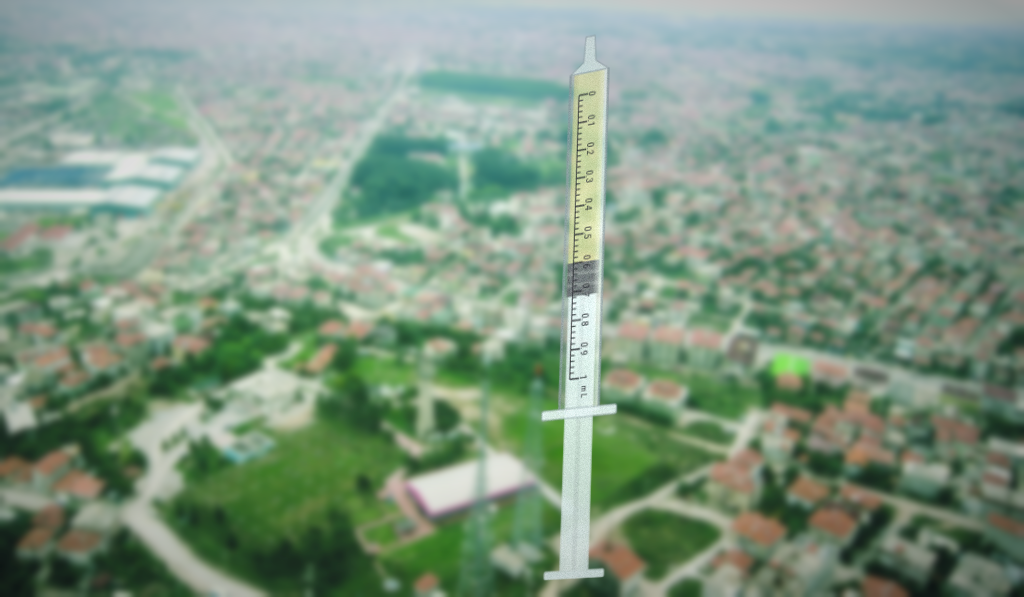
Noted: 0.6; mL
